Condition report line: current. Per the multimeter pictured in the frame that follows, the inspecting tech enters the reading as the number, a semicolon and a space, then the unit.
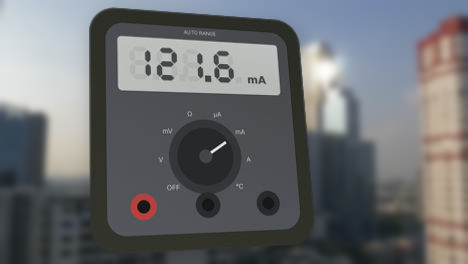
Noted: 121.6; mA
